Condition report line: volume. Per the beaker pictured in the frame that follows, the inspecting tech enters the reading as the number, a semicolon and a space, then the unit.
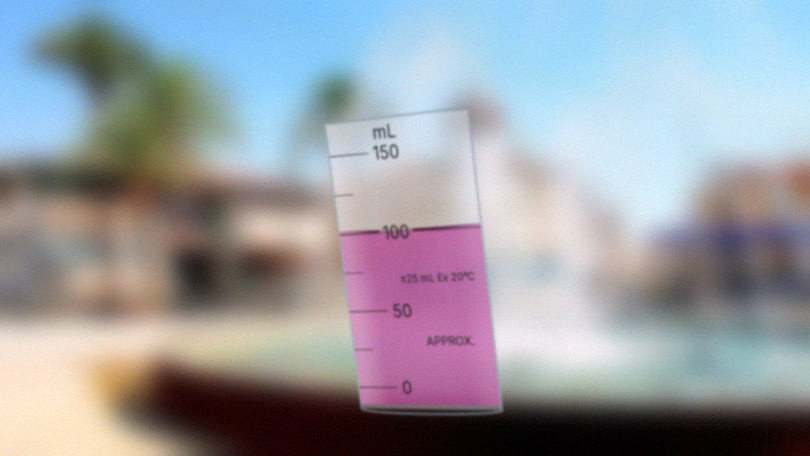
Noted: 100; mL
